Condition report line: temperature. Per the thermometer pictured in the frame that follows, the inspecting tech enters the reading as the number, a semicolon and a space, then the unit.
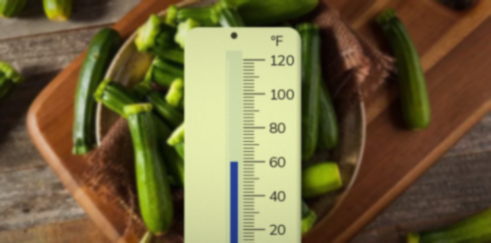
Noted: 60; °F
